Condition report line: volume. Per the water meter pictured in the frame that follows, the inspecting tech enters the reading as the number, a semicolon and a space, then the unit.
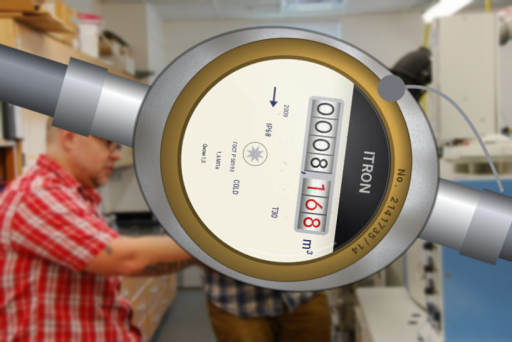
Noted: 8.168; m³
